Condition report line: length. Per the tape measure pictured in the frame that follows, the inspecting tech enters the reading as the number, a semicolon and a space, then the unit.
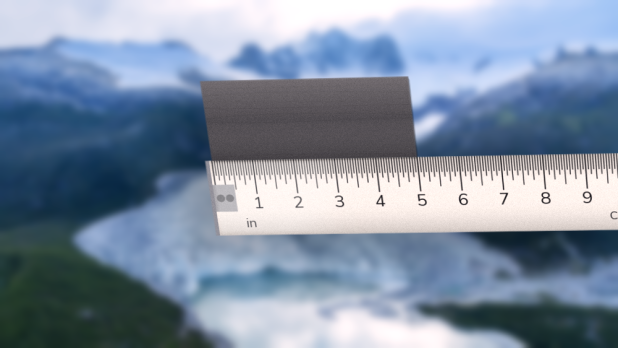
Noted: 5; in
